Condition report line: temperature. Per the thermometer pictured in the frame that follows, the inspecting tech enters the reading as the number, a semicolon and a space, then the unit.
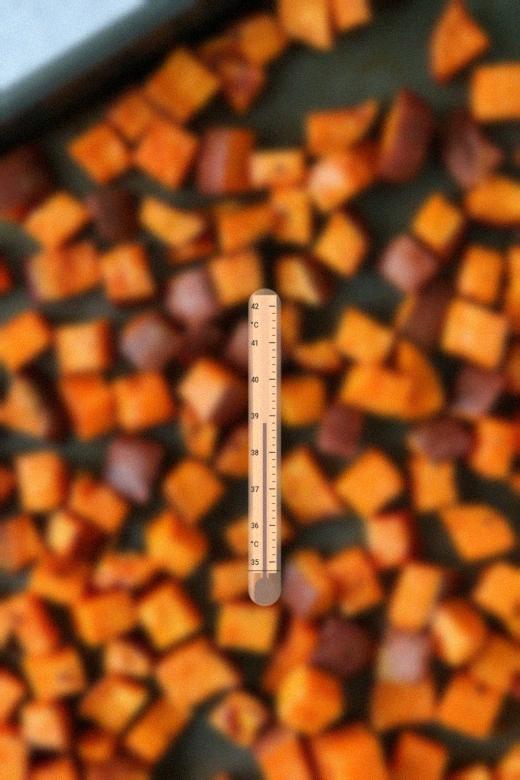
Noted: 38.8; °C
